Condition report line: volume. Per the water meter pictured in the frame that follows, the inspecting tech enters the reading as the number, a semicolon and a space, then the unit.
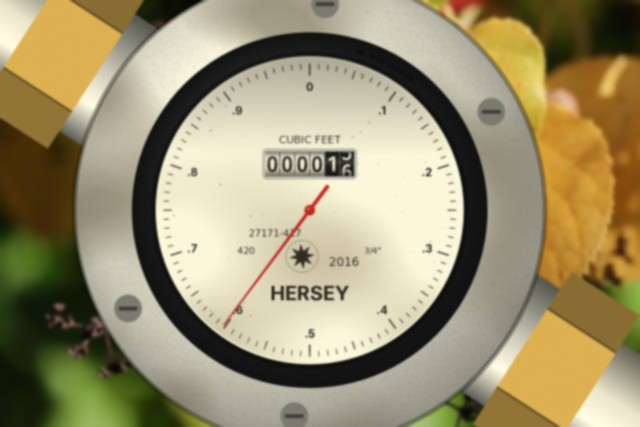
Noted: 15.60; ft³
